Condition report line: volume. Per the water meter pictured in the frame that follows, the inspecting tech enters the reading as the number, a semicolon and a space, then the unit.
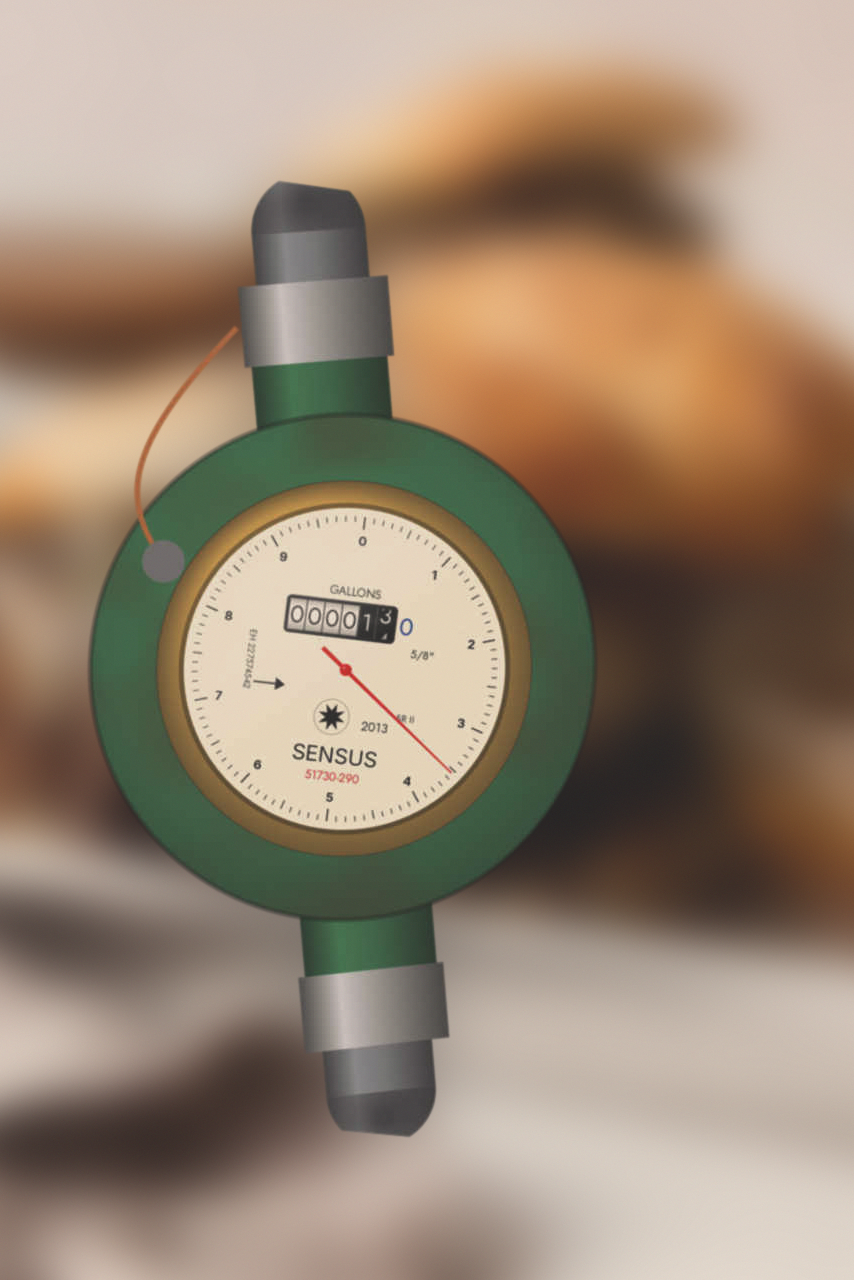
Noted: 133.5; gal
